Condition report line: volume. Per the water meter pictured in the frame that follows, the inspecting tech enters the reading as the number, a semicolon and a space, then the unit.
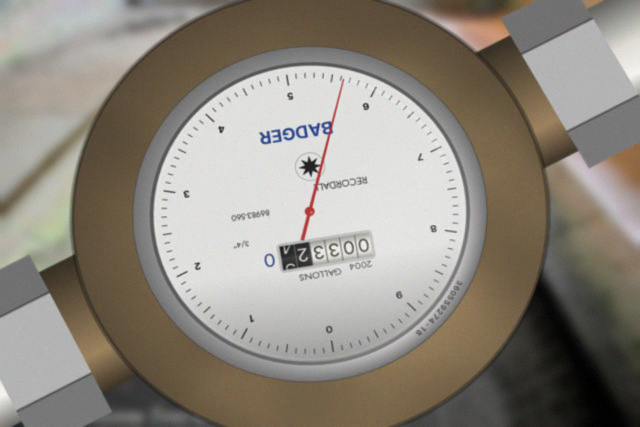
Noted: 33235.6; gal
